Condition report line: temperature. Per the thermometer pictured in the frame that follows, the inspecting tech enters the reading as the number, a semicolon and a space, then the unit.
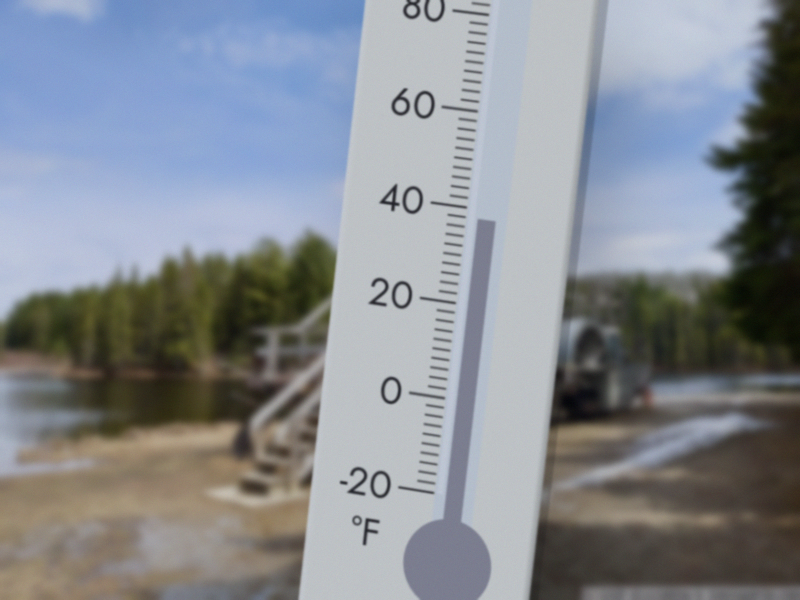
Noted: 38; °F
